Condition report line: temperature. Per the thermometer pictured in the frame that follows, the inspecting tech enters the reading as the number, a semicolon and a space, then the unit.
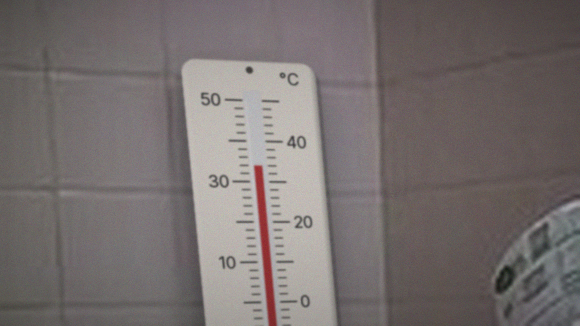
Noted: 34; °C
